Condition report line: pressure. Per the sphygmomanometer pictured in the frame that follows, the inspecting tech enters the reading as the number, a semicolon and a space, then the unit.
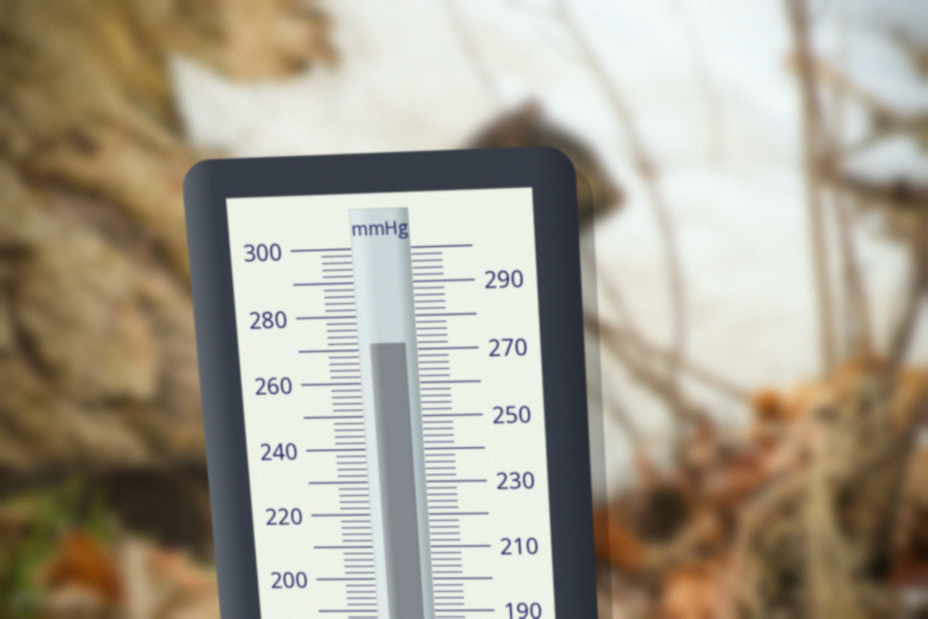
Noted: 272; mmHg
